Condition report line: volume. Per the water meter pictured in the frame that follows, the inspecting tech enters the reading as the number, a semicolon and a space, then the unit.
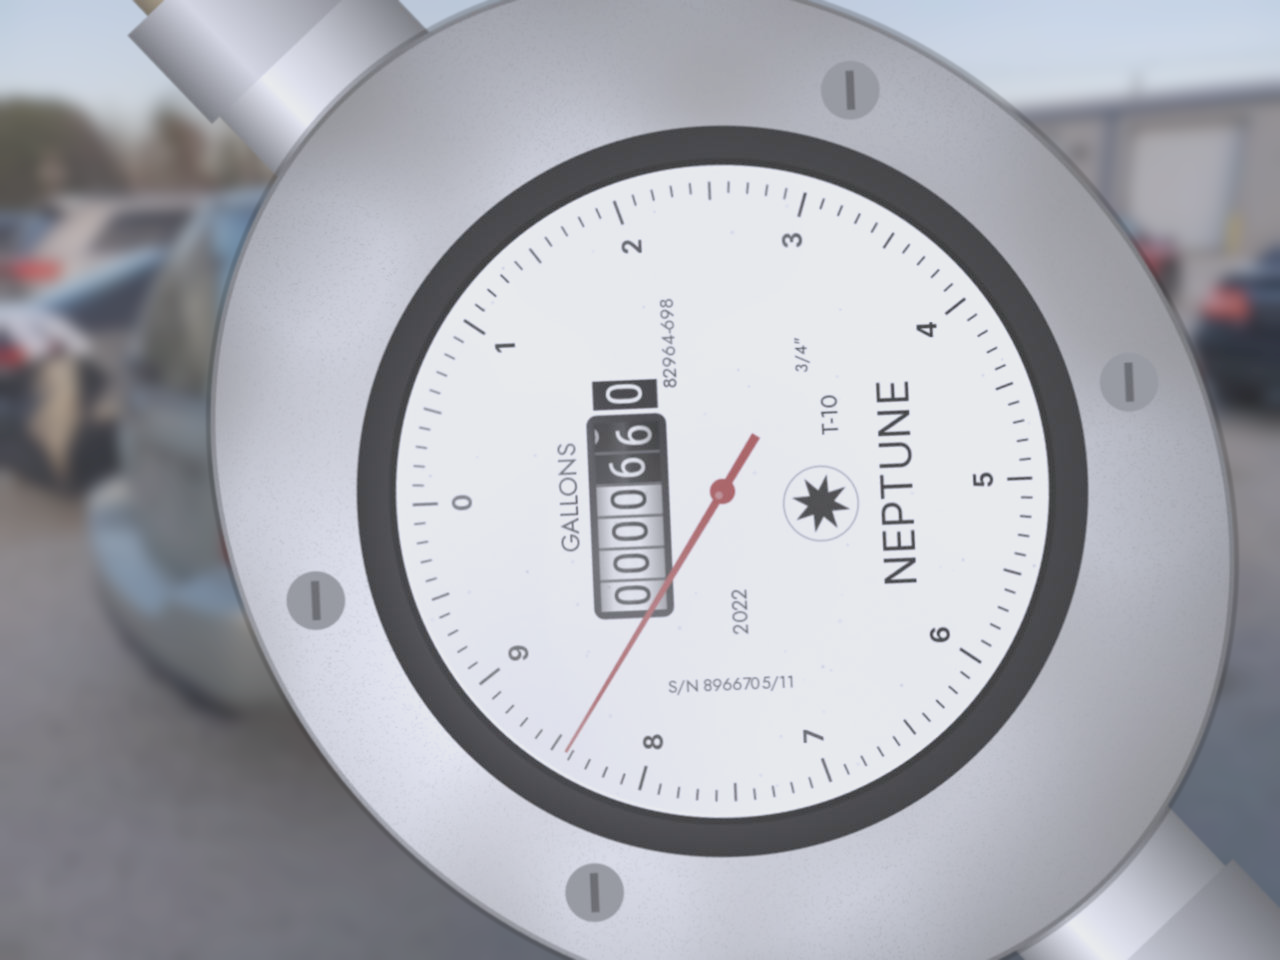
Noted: 658.4; gal
